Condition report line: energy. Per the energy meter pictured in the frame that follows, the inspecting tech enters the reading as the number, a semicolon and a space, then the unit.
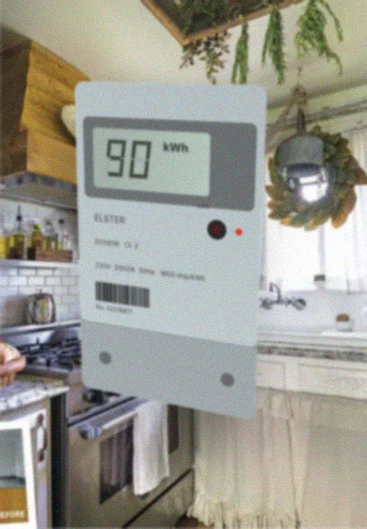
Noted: 90; kWh
